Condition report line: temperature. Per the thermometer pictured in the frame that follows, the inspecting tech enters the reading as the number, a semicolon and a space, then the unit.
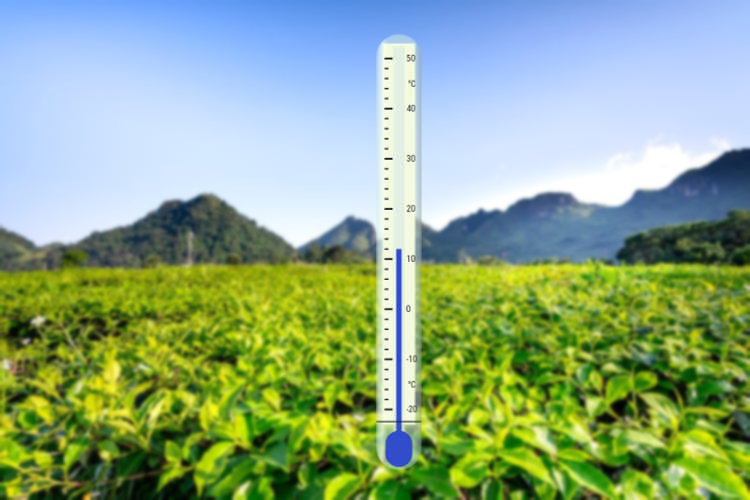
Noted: 12; °C
